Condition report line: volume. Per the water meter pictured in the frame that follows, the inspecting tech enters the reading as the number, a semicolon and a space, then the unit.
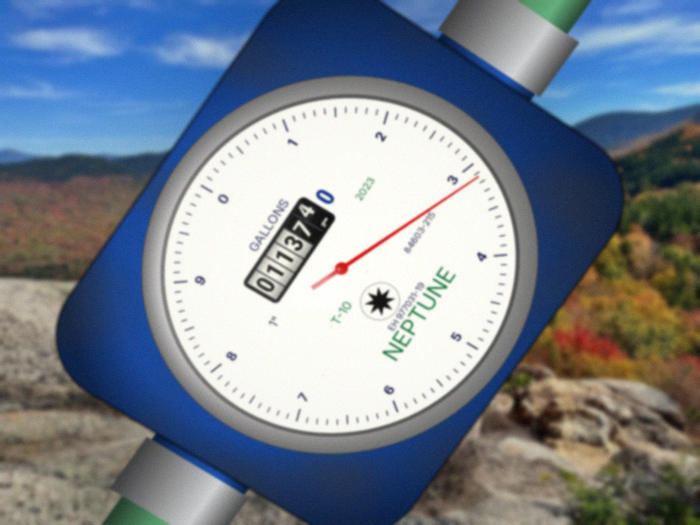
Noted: 113743.1; gal
